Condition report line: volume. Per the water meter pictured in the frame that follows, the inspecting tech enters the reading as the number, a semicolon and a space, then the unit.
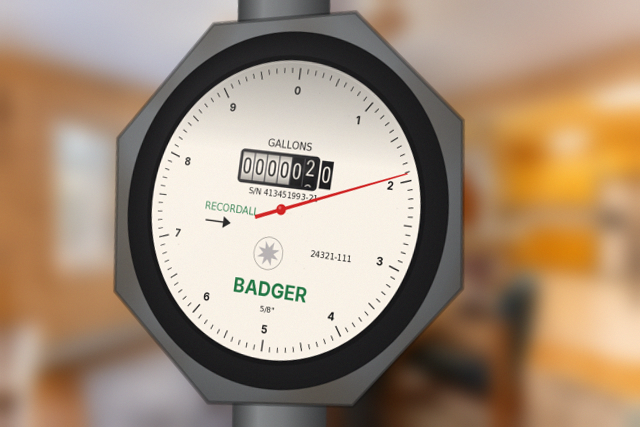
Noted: 21.9; gal
